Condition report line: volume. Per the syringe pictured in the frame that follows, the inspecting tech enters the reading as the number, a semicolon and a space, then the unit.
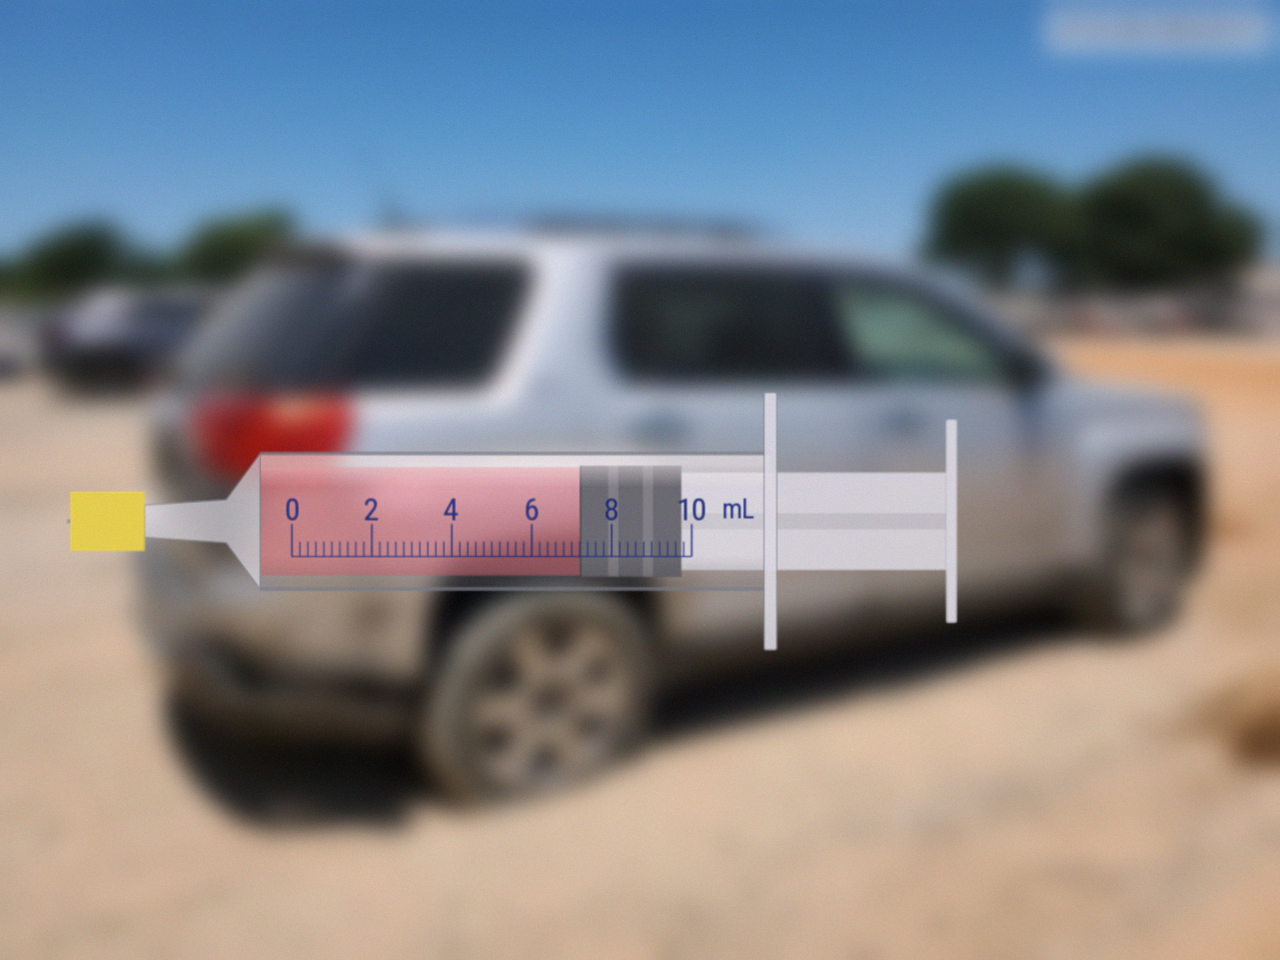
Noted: 7.2; mL
